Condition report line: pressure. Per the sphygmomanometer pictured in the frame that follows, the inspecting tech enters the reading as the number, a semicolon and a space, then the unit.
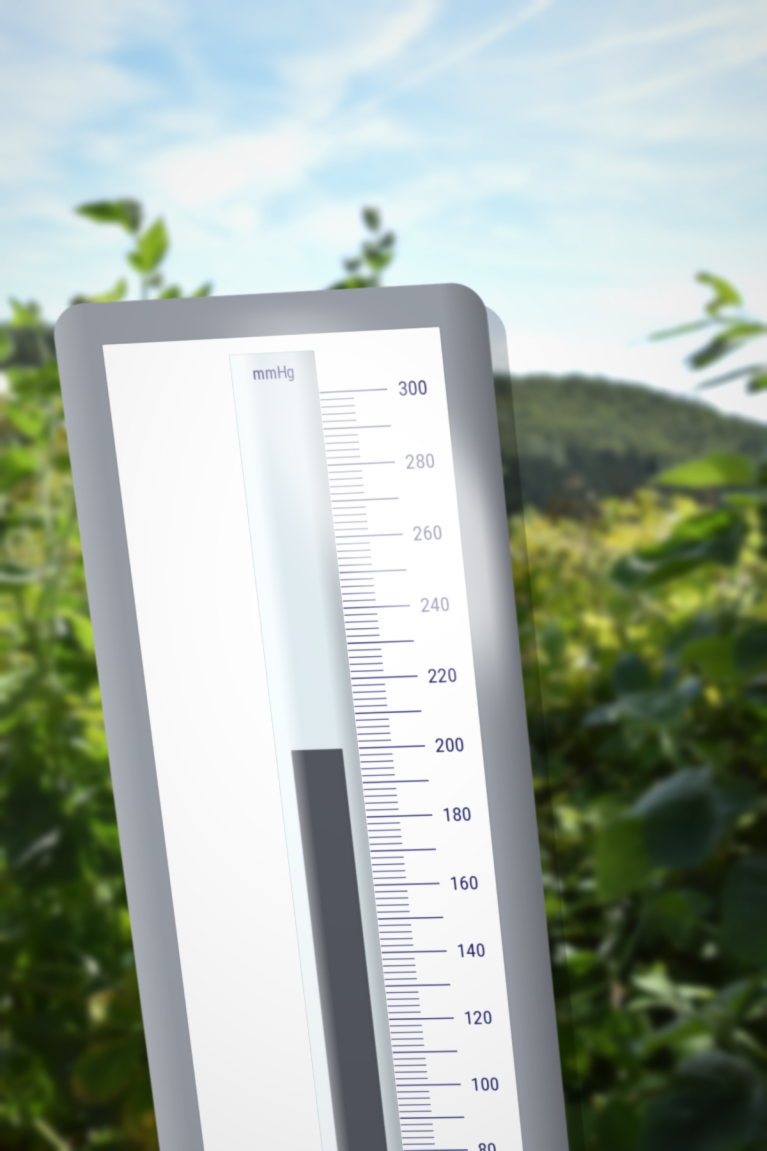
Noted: 200; mmHg
